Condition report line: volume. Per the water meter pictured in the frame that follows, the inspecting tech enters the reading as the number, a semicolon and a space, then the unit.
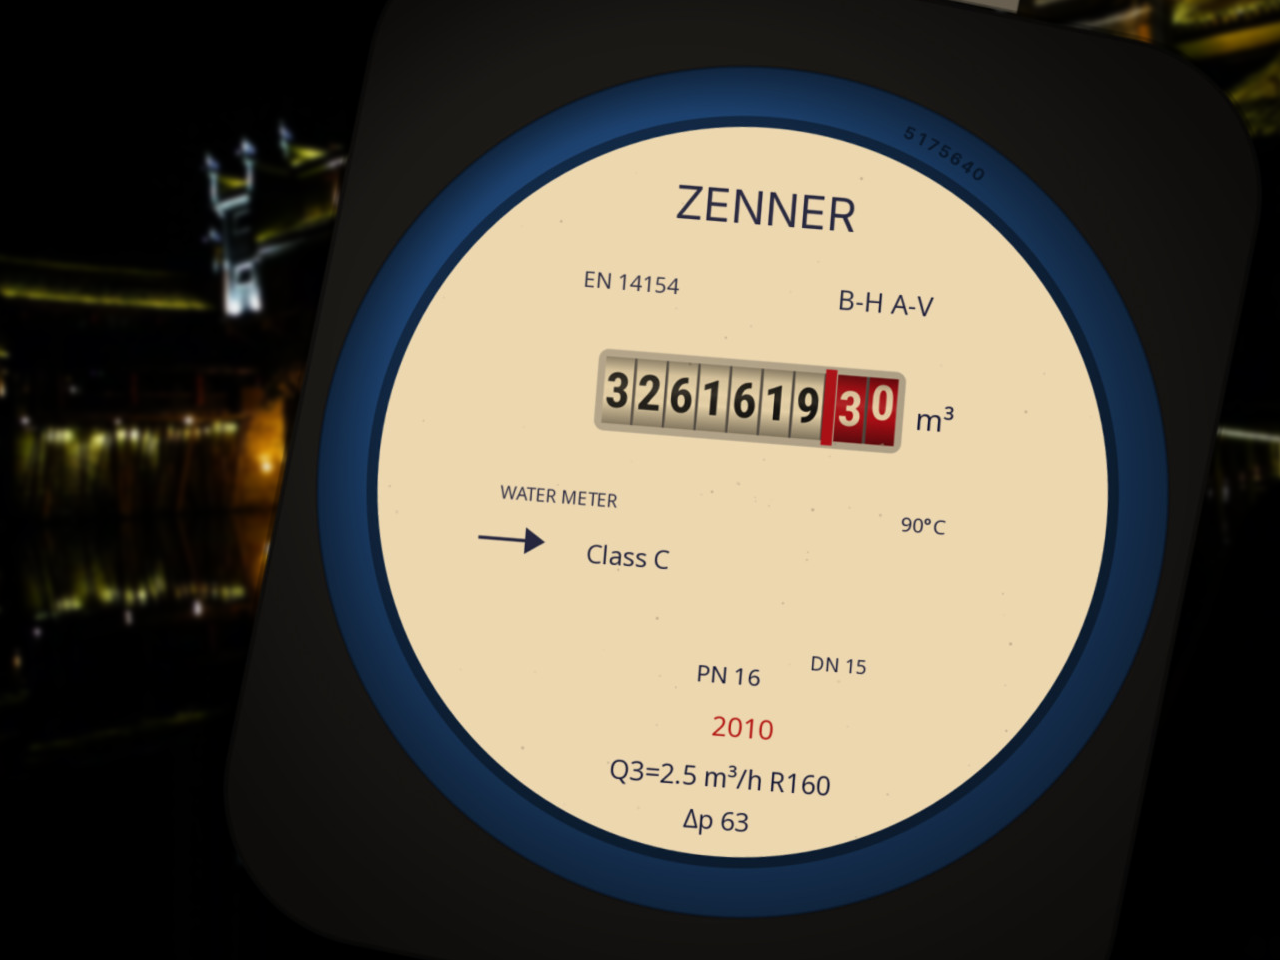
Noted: 3261619.30; m³
